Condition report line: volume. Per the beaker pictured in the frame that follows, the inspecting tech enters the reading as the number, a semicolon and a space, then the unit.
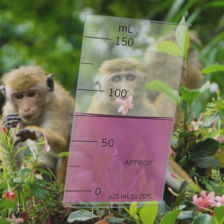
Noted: 75; mL
